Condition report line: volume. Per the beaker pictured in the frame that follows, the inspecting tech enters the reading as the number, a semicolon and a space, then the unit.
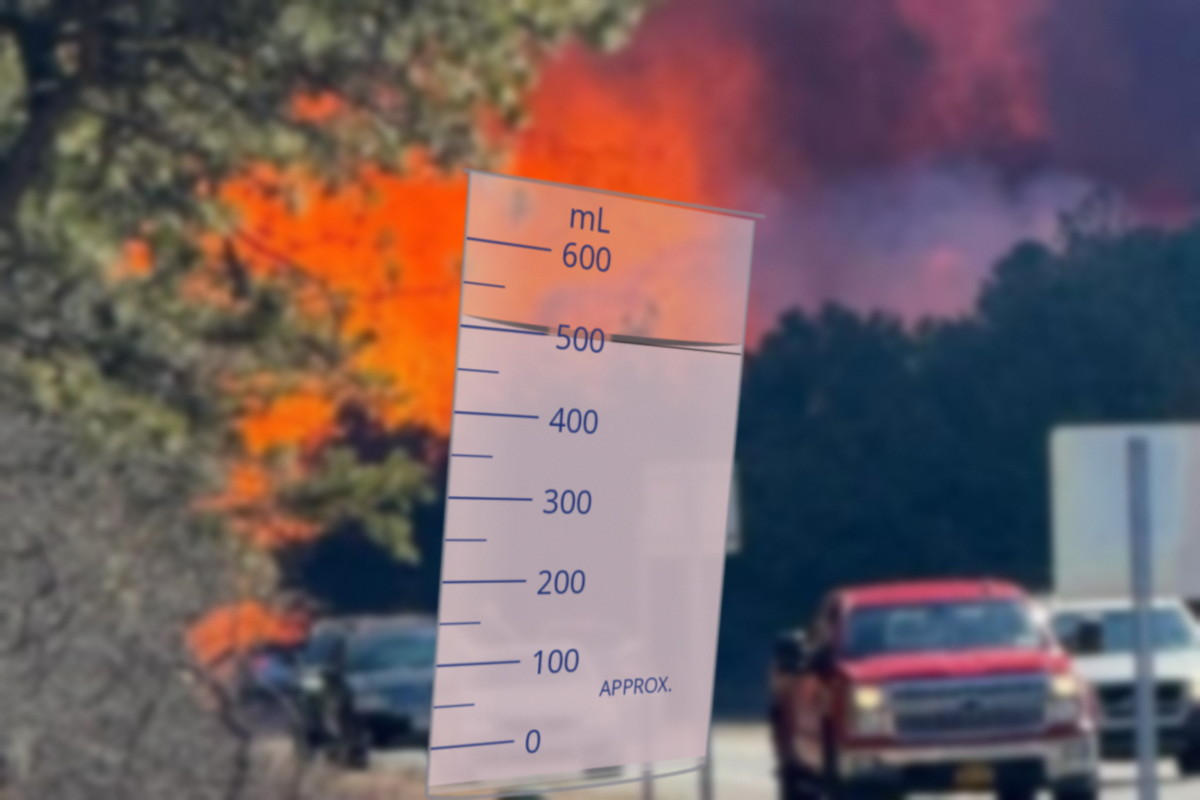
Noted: 500; mL
